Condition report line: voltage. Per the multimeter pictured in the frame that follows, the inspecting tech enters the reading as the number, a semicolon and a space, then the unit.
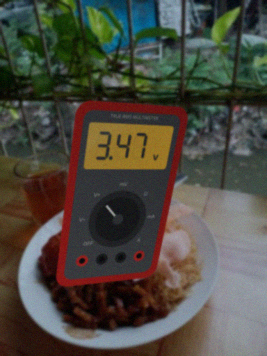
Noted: 3.47; V
